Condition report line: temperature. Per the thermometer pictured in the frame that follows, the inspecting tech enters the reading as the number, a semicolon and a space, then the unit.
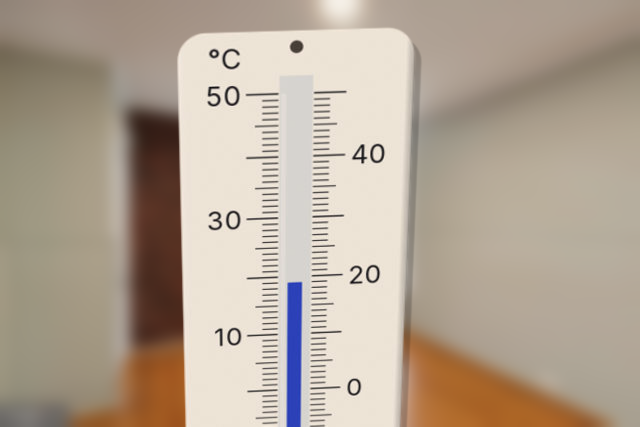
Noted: 19; °C
